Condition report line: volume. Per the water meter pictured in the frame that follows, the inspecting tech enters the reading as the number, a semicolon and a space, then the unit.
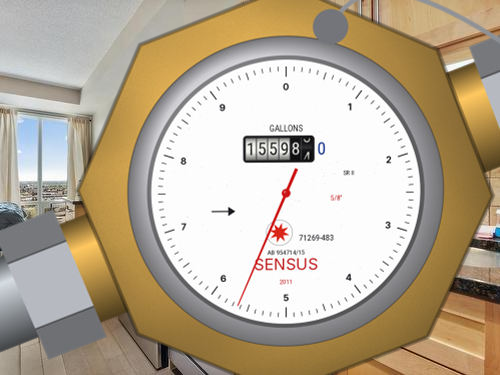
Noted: 1559835.6; gal
